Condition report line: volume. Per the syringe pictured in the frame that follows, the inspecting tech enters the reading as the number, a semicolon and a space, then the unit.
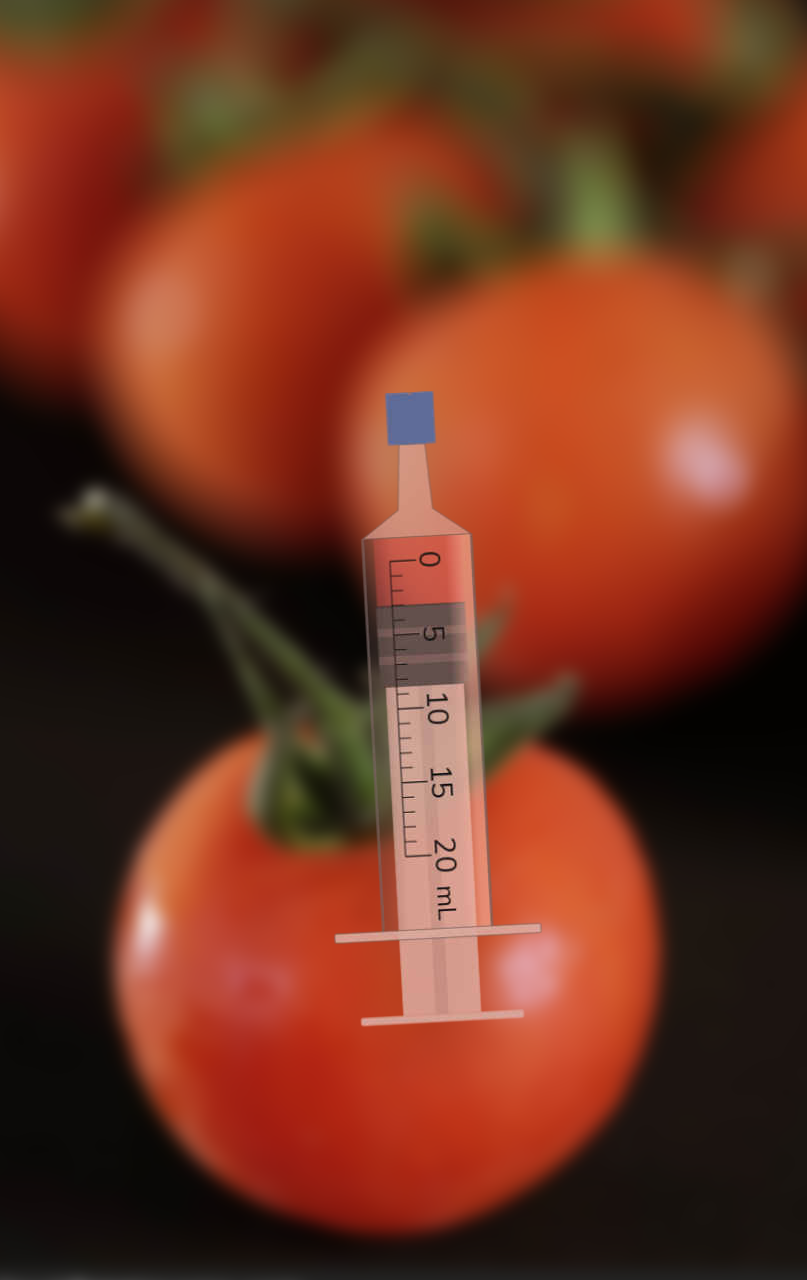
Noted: 3; mL
